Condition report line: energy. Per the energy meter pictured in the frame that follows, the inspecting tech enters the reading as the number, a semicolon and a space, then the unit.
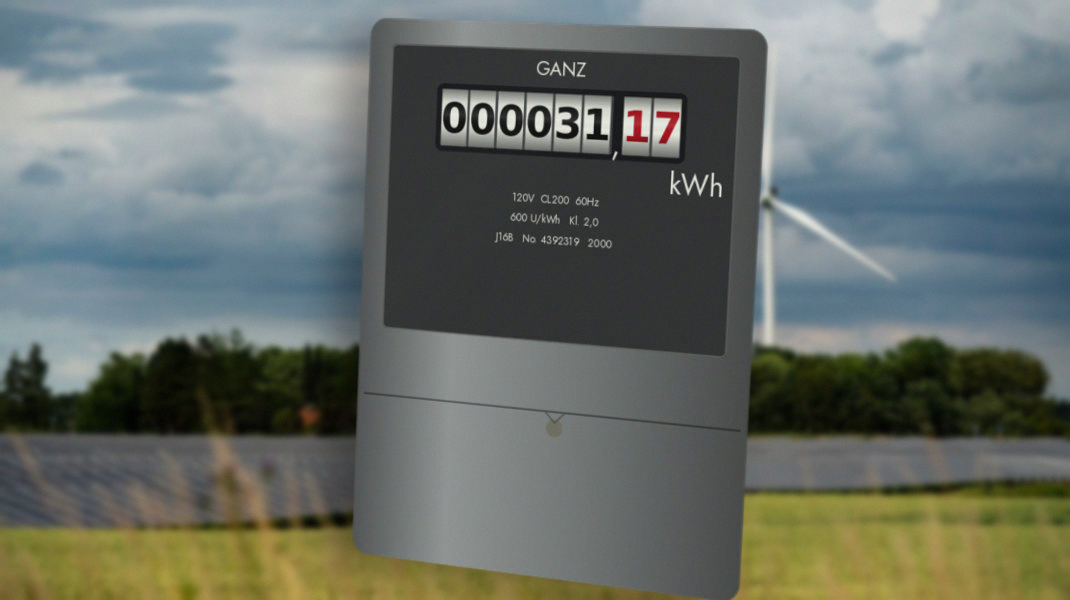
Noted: 31.17; kWh
